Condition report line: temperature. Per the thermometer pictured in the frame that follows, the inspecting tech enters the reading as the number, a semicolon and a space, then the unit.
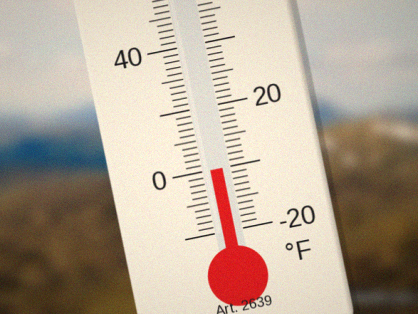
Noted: 0; °F
